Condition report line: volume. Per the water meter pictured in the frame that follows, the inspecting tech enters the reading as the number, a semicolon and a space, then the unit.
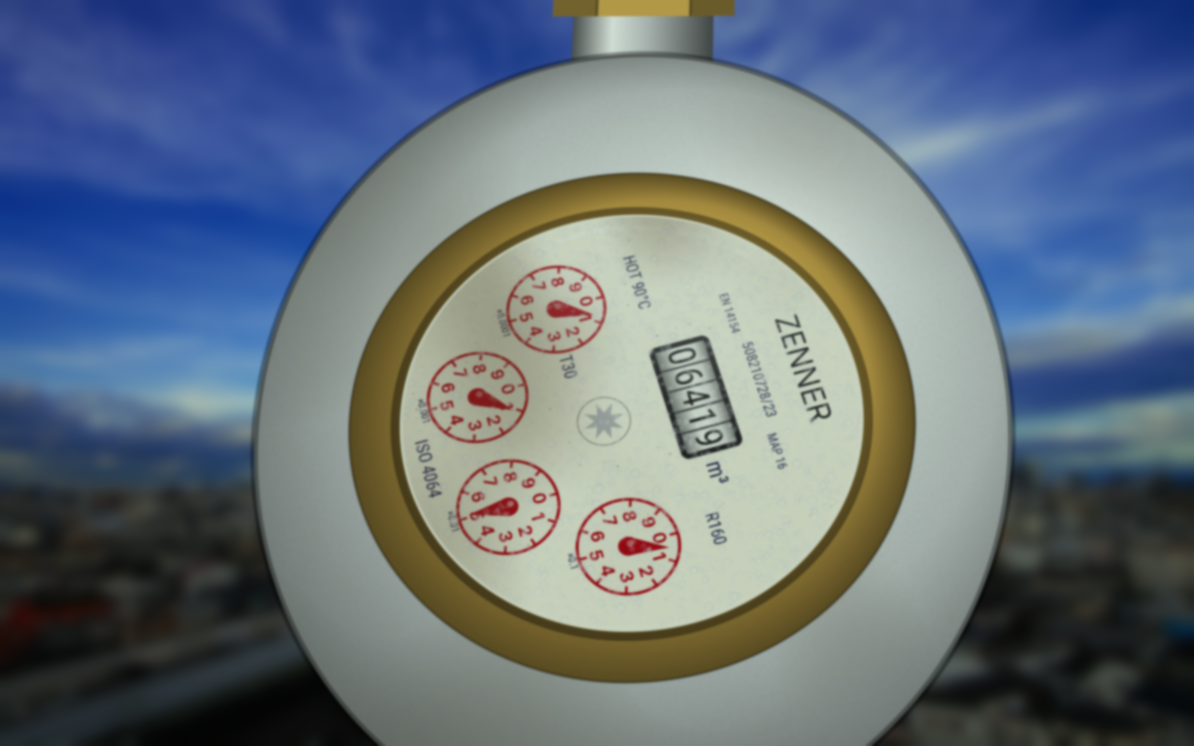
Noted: 6419.0510; m³
